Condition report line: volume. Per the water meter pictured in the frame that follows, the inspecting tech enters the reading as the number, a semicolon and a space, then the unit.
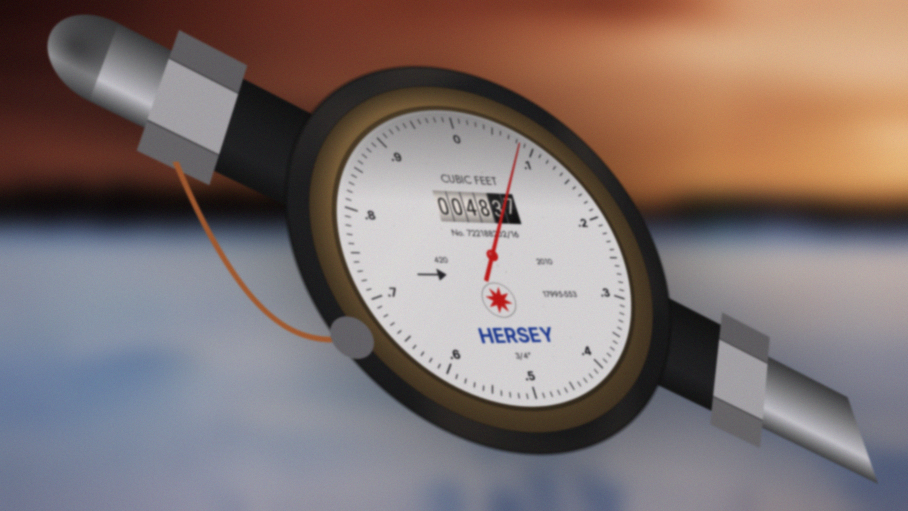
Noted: 4837.08; ft³
